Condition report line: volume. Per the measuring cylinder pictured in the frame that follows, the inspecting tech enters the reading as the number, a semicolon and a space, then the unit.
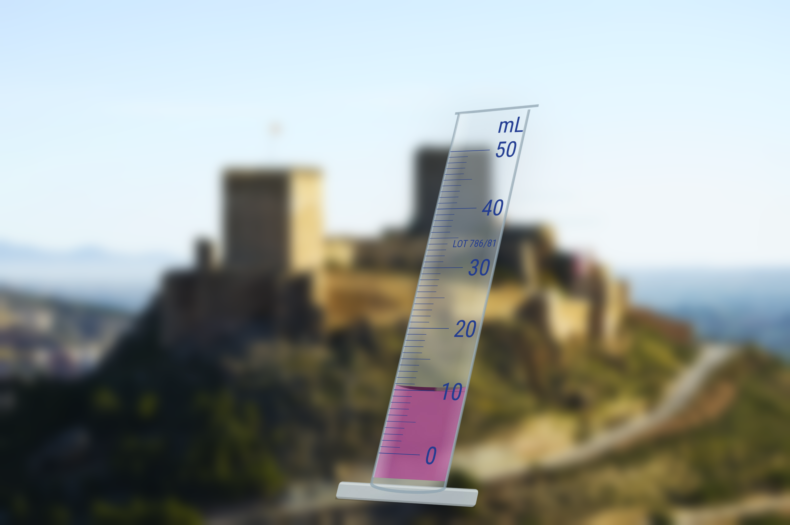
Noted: 10; mL
